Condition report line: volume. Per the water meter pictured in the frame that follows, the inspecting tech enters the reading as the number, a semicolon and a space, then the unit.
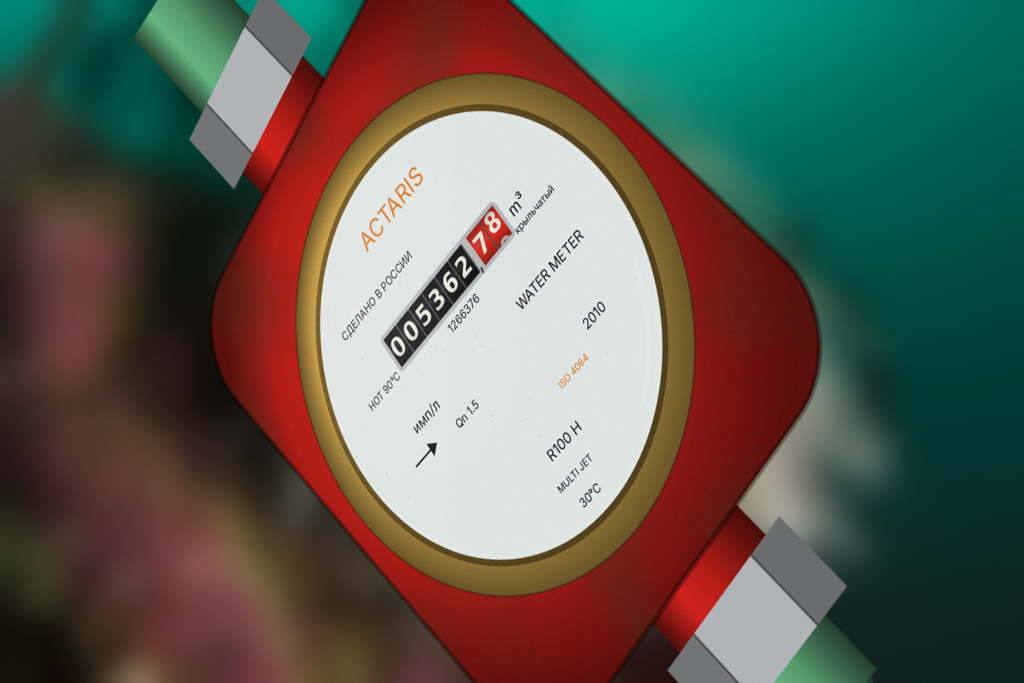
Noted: 5362.78; m³
